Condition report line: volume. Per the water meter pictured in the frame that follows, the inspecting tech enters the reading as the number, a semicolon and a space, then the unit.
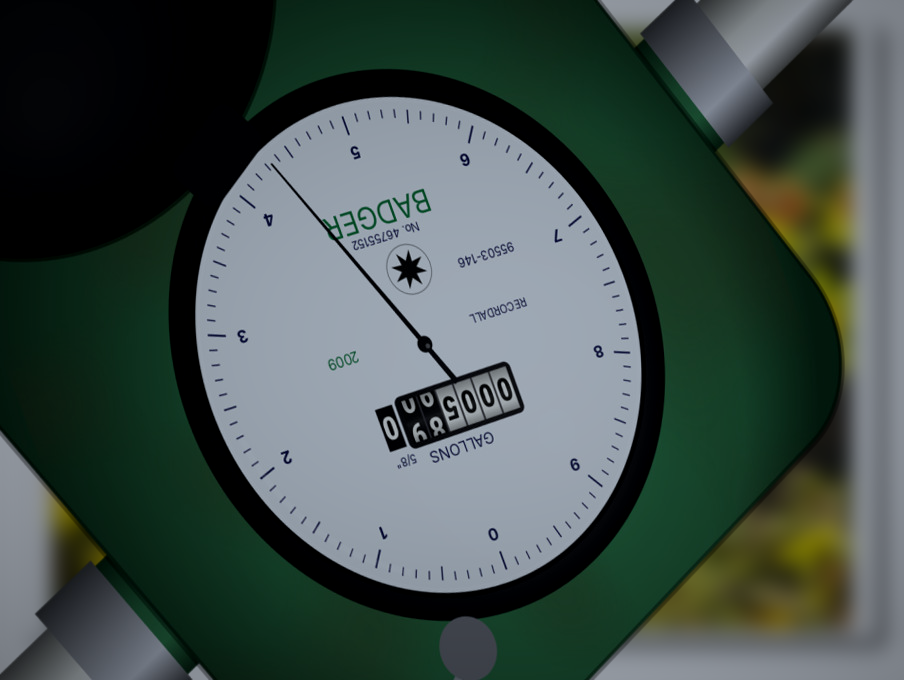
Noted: 5894.3; gal
